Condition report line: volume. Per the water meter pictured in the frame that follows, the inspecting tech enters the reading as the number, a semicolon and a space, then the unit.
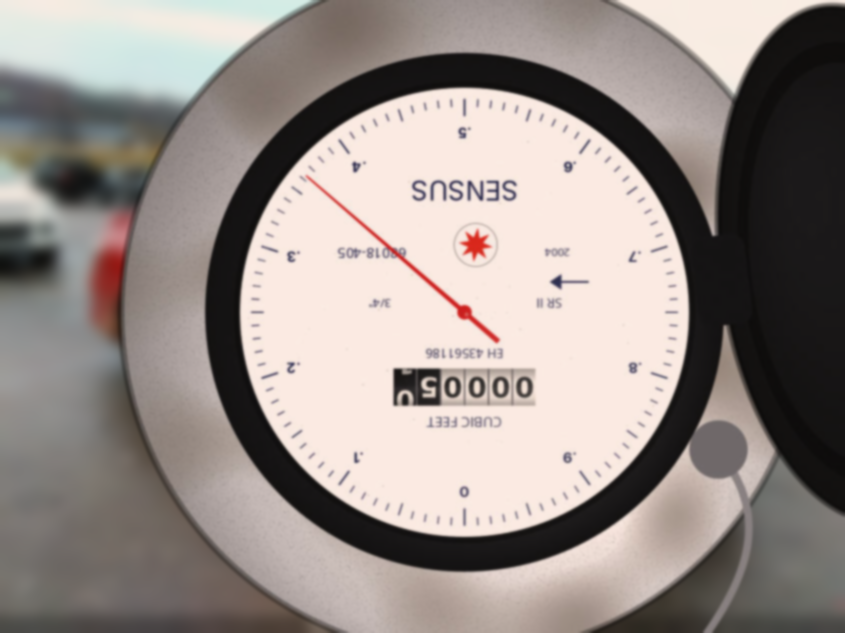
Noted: 50.36; ft³
